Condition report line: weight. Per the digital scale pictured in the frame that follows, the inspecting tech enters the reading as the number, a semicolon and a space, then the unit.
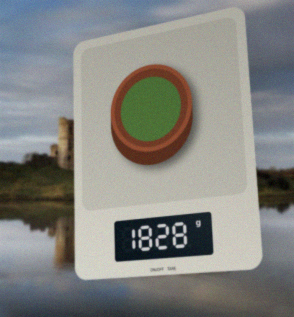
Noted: 1828; g
